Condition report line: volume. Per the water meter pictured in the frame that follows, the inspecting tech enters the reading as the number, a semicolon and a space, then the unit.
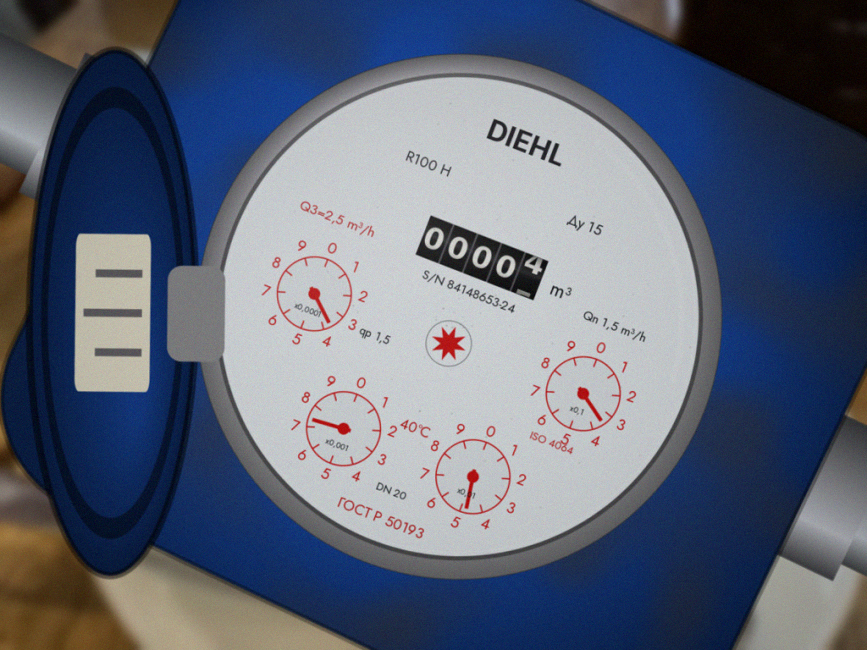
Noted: 4.3473; m³
